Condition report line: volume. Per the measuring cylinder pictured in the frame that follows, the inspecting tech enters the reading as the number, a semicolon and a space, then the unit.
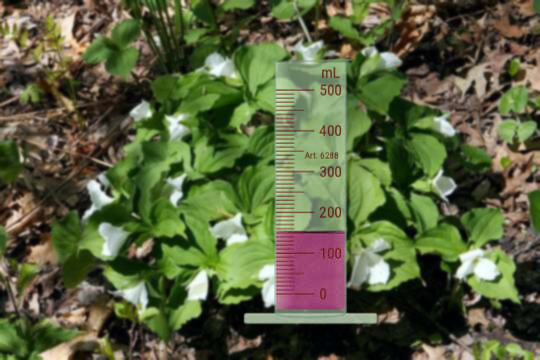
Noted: 150; mL
